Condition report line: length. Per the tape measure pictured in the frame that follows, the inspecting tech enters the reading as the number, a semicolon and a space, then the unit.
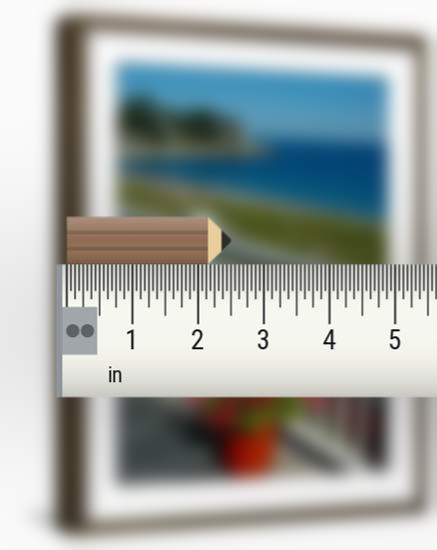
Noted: 2.5; in
